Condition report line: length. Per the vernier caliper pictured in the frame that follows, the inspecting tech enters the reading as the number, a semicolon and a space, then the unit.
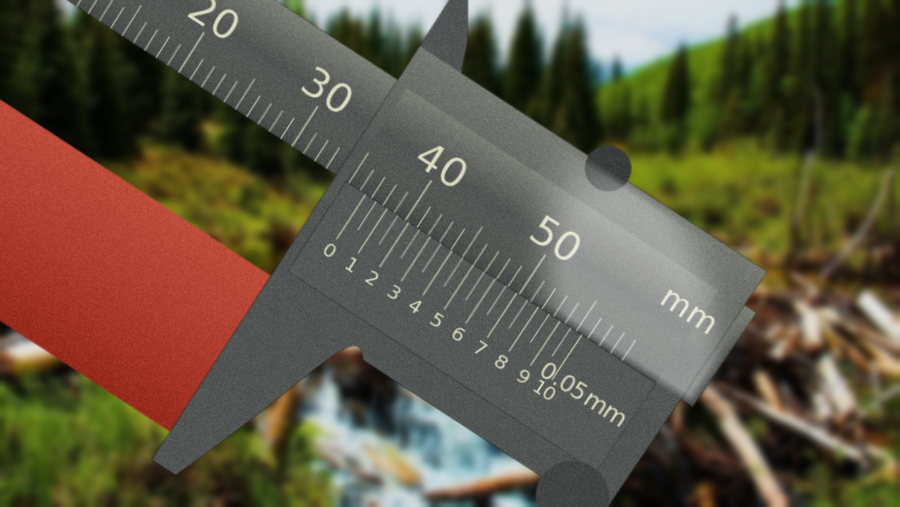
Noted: 36.5; mm
